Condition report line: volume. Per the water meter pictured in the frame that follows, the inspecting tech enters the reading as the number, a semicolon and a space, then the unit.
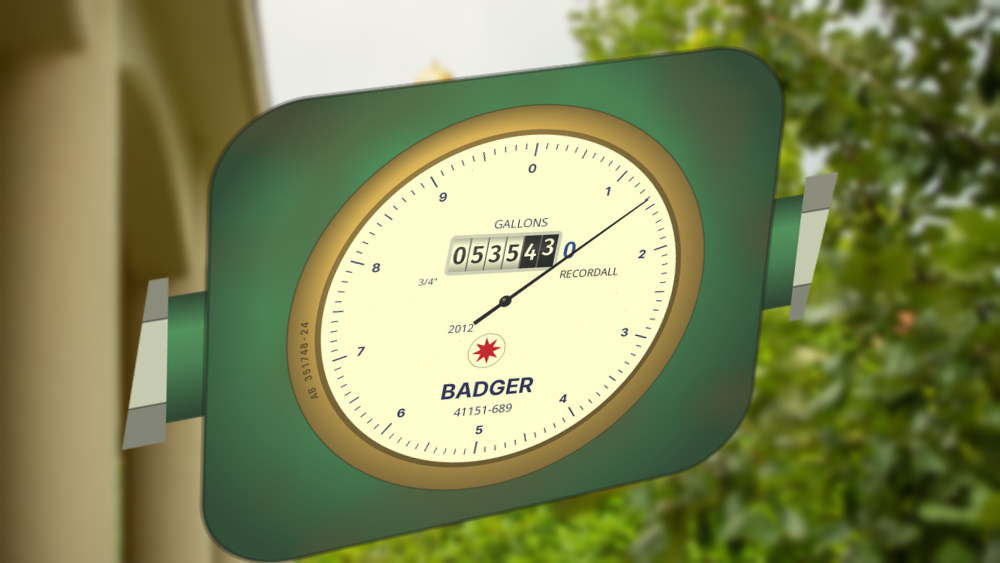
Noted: 535431.4; gal
